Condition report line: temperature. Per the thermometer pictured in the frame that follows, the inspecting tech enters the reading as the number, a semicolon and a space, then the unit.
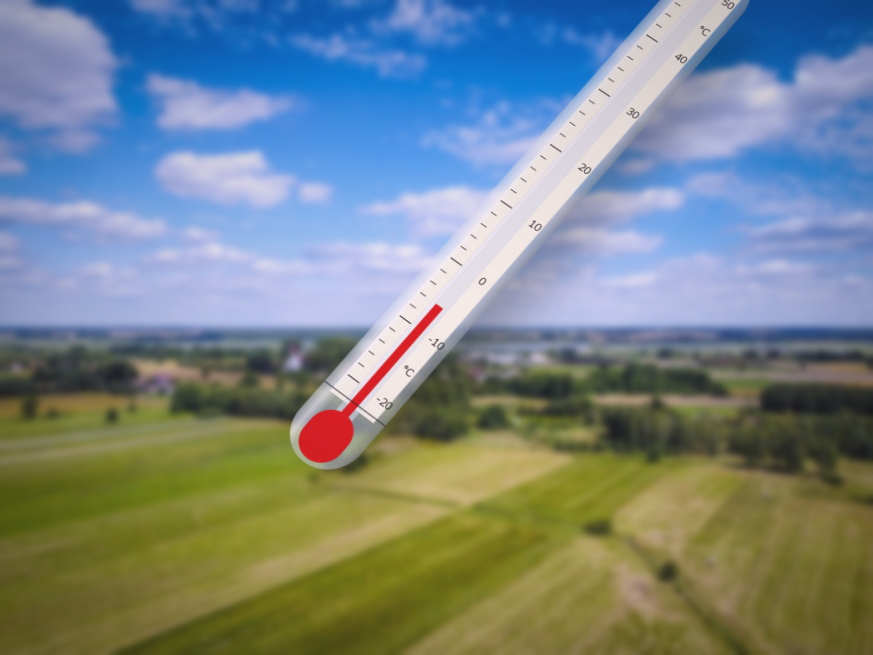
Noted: -6; °C
